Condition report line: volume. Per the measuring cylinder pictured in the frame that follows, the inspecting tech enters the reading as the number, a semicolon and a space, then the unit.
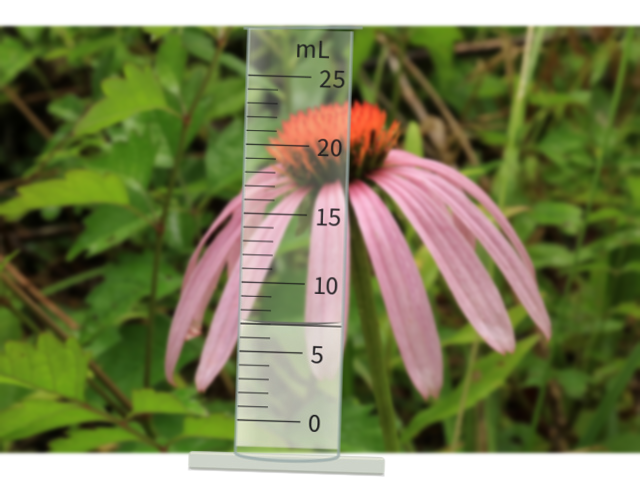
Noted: 7; mL
